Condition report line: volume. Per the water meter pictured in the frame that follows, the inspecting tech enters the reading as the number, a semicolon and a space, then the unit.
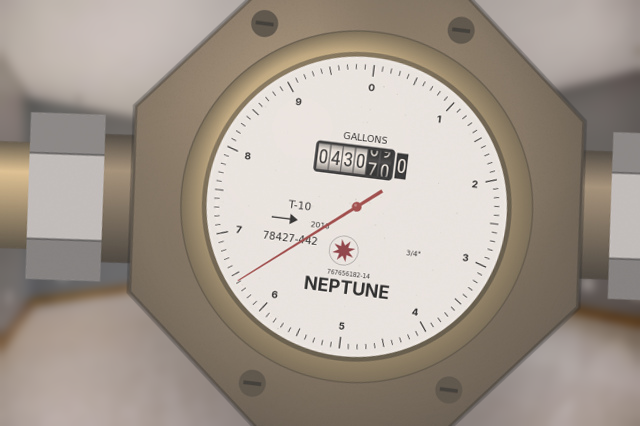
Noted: 430696.4; gal
